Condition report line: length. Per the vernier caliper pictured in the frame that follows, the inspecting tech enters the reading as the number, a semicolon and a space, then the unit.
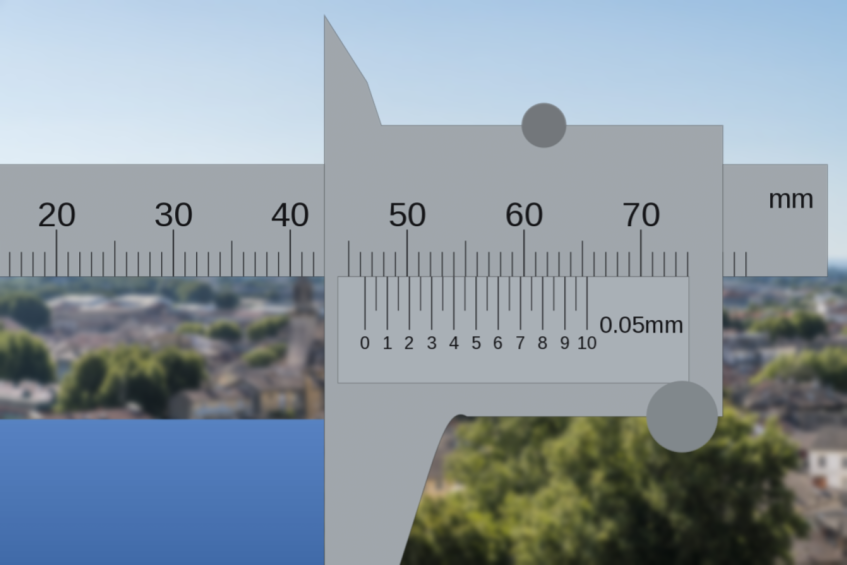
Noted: 46.4; mm
